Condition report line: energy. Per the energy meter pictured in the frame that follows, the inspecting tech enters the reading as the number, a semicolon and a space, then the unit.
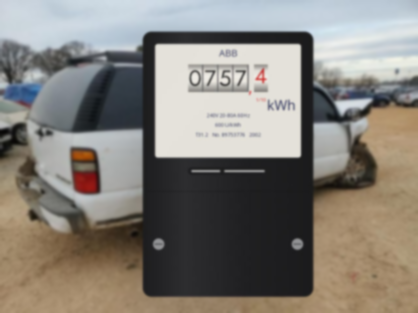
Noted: 757.4; kWh
